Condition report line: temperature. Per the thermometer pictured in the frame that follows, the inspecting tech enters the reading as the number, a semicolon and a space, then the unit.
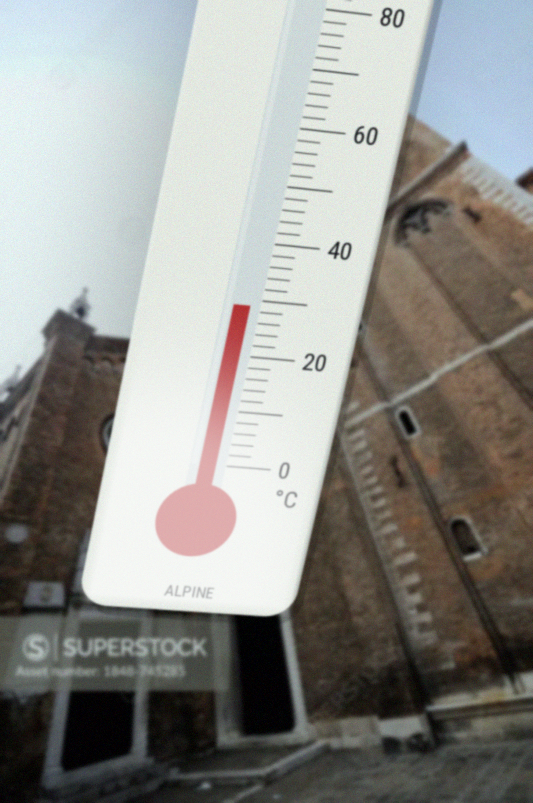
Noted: 29; °C
